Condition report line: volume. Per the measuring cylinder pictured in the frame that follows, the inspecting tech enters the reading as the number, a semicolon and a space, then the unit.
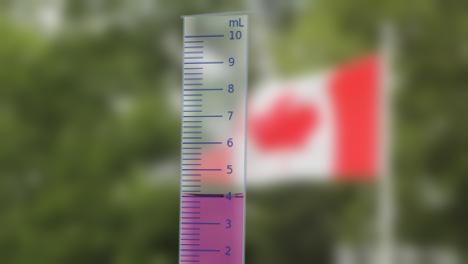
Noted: 4; mL
